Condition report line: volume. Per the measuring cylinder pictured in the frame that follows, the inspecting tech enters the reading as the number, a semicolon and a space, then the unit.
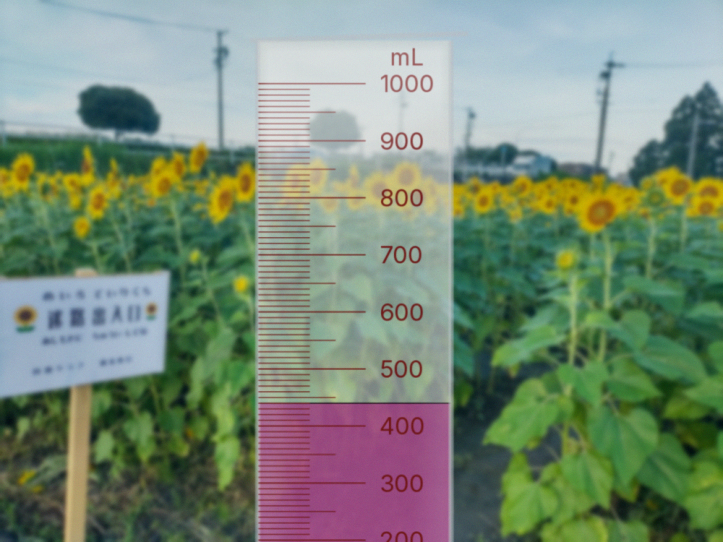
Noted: 440; mL
